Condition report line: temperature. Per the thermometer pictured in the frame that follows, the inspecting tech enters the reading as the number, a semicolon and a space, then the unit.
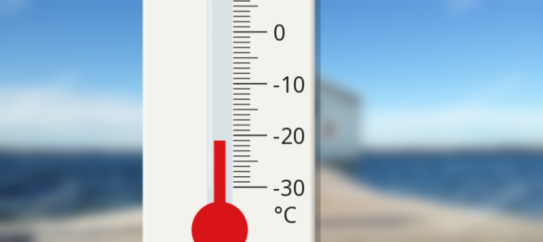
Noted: -21; °C
